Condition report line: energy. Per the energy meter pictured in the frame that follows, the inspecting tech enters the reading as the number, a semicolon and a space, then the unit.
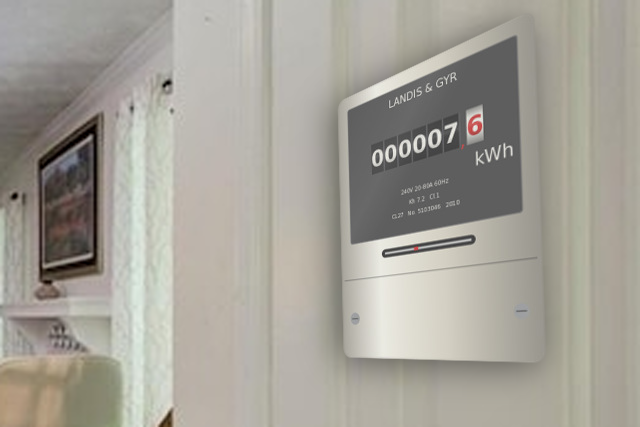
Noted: 7.6; kWh
